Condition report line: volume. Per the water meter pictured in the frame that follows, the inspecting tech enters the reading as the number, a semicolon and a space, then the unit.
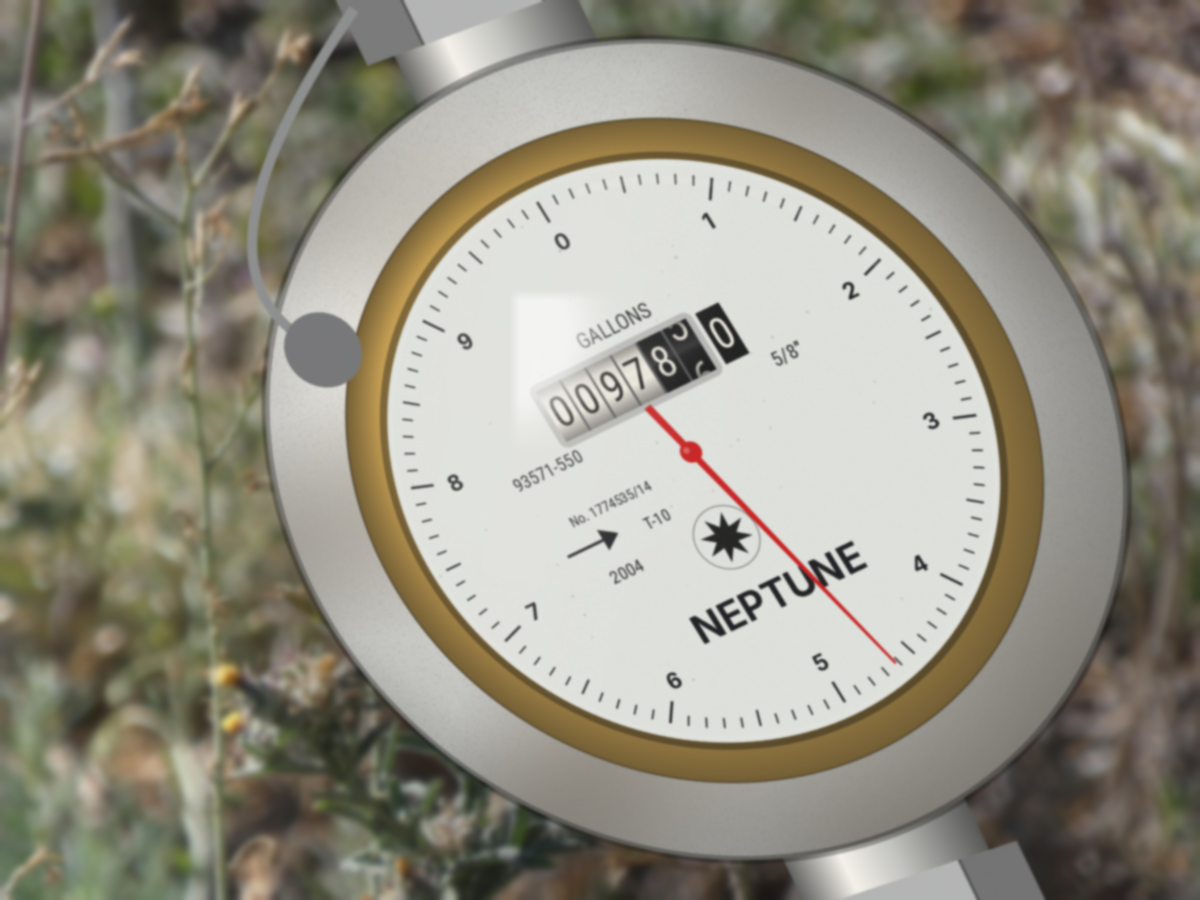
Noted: 97854.6; gal
